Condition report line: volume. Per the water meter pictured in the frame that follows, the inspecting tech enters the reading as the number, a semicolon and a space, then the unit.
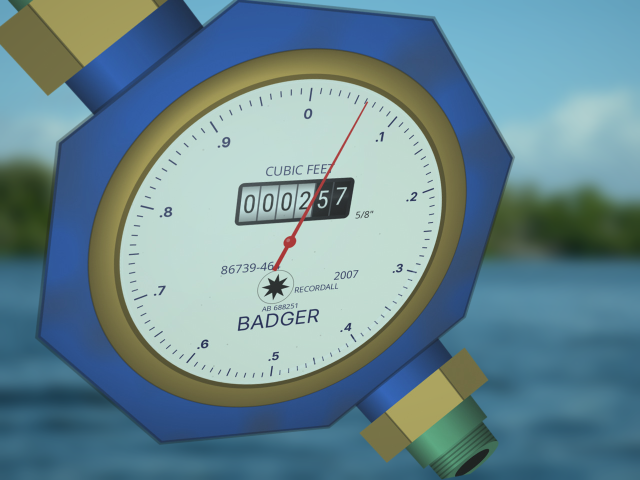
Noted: 257.06; ft³
